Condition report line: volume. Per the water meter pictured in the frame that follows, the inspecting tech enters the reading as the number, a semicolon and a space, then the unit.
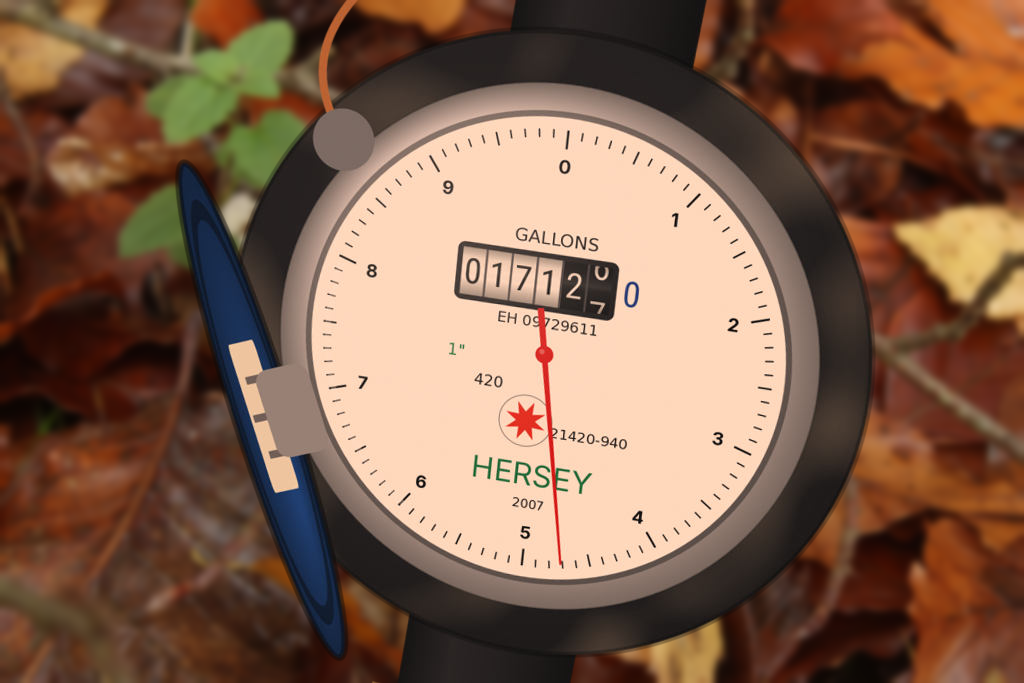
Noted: 171264.7; gal
